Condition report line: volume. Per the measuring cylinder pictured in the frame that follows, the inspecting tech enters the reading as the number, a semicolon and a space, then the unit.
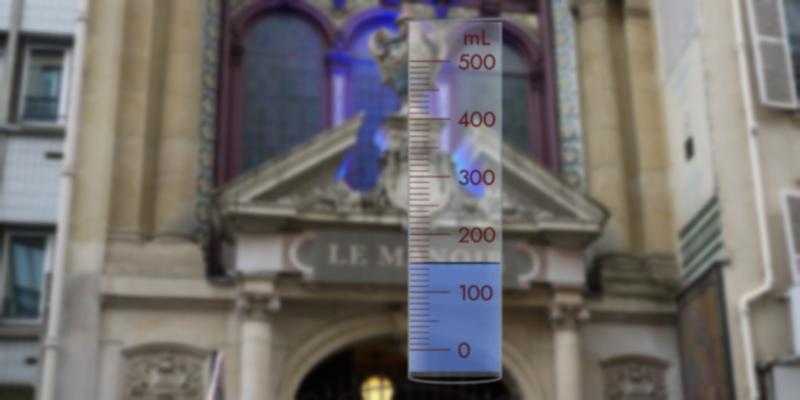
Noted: 150; mL
